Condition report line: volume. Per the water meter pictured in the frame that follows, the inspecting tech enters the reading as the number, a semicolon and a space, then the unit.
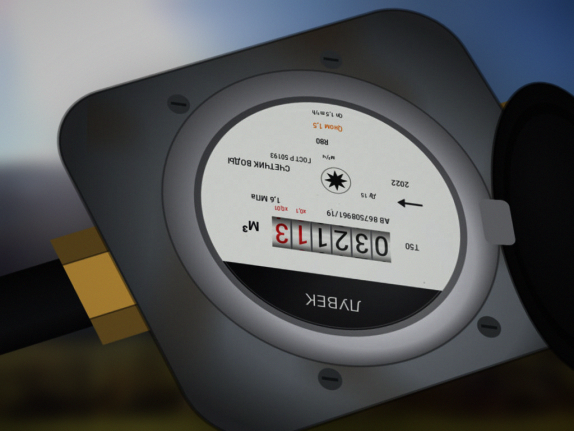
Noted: 321.13; m³
